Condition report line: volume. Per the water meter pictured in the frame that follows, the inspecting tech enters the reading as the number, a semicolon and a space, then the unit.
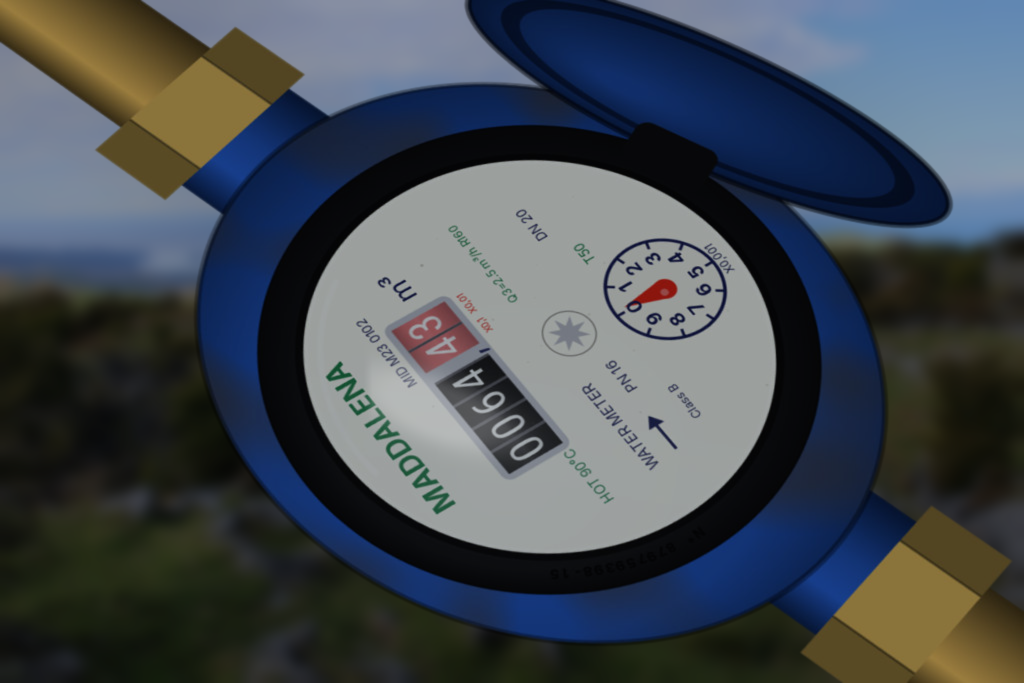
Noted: 64.430; m³
